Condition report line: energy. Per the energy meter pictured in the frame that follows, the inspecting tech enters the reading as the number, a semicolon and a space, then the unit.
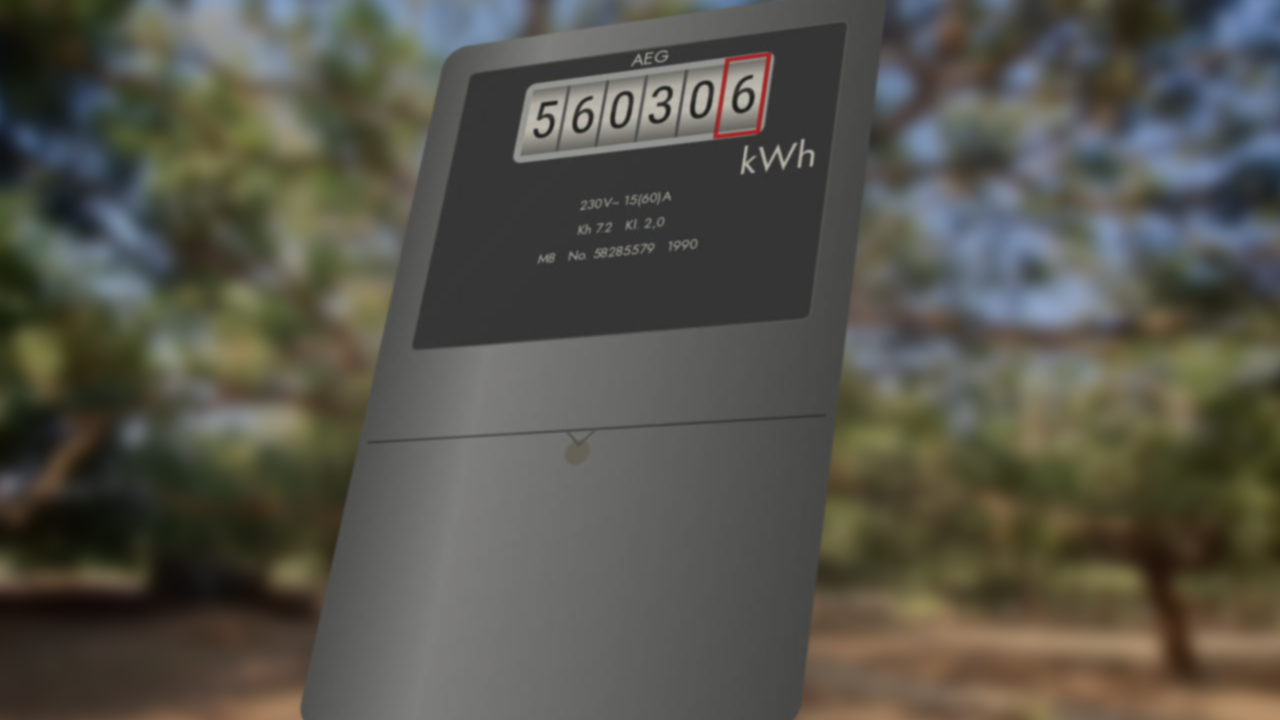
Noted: 56030.6; kWh
